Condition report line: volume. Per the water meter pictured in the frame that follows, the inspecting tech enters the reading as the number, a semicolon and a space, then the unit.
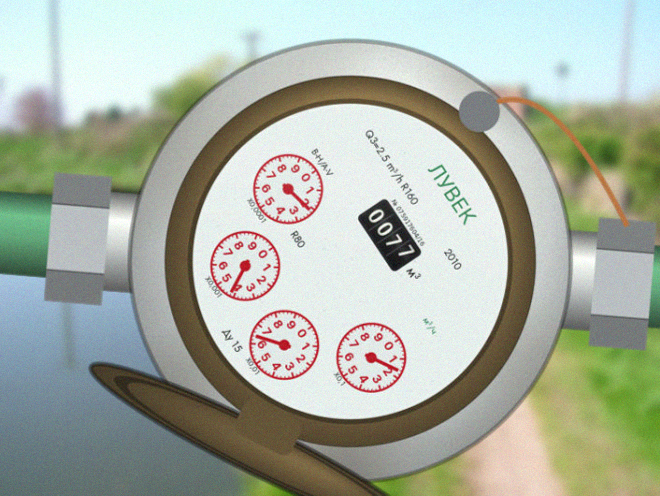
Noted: 77.1642; m³
